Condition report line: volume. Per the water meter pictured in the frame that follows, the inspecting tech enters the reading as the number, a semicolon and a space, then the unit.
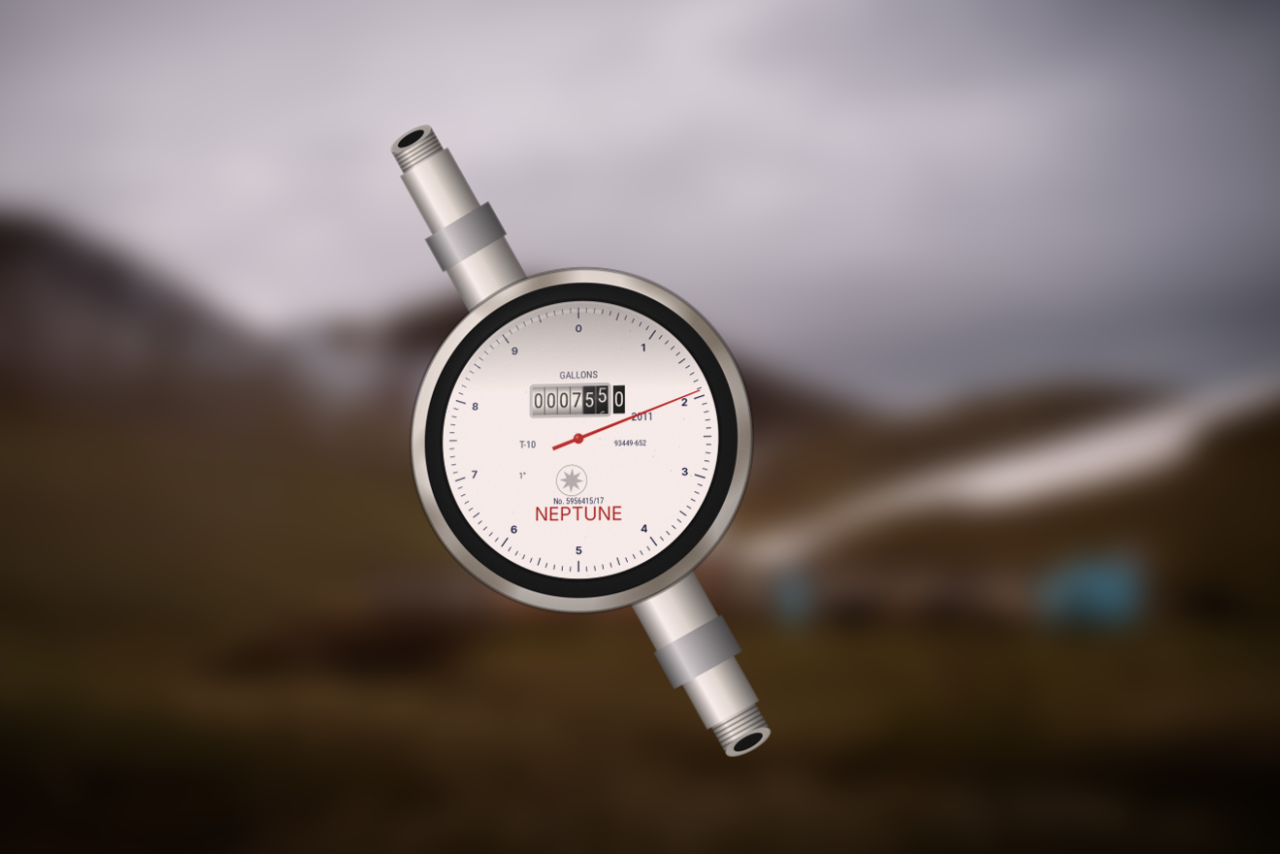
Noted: 7551.9; gal
